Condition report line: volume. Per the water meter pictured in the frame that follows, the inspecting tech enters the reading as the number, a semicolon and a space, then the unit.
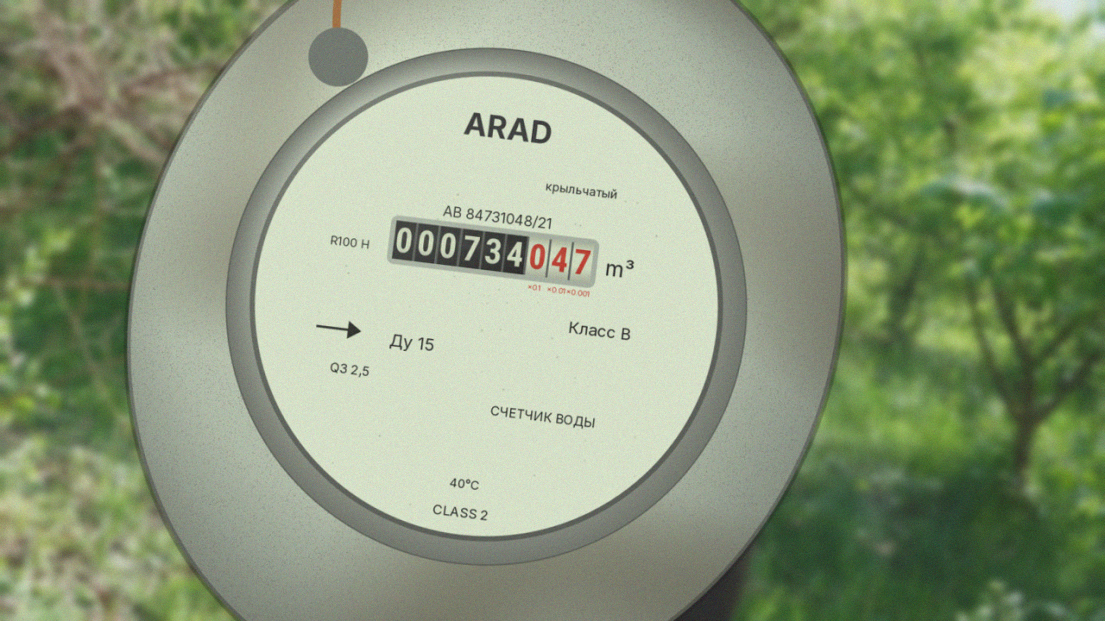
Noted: 734.047; m³
